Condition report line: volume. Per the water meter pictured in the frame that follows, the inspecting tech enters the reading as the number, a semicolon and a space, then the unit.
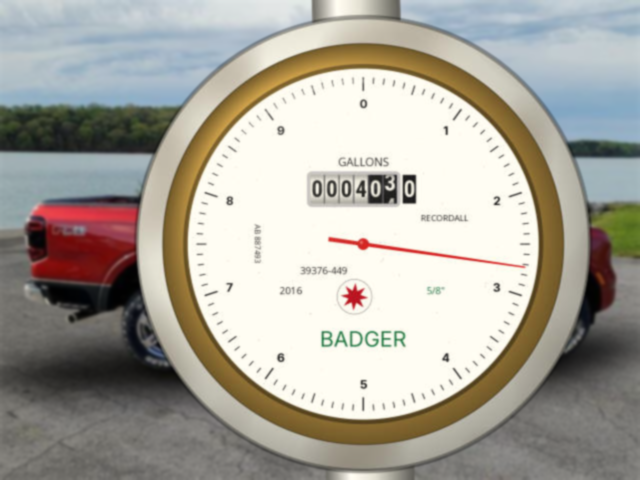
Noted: 4032.7; gal
